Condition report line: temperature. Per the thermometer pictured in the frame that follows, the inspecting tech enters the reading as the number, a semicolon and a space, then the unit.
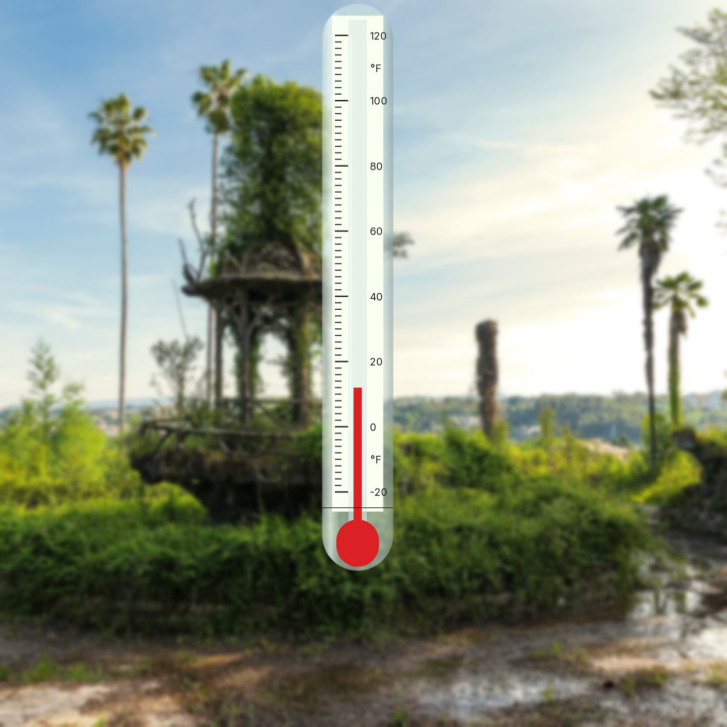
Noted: 12; °F
